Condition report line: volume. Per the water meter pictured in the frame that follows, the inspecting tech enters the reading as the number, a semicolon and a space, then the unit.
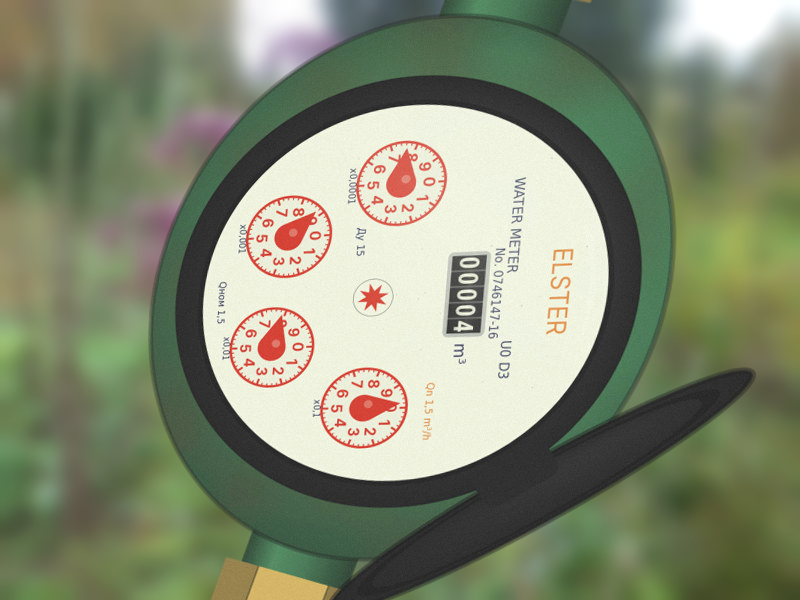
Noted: 3.9787; m³
